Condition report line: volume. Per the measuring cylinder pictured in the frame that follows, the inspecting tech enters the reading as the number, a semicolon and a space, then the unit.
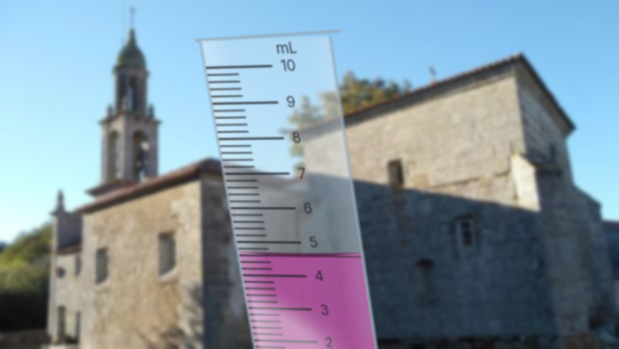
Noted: 4.6; mL
